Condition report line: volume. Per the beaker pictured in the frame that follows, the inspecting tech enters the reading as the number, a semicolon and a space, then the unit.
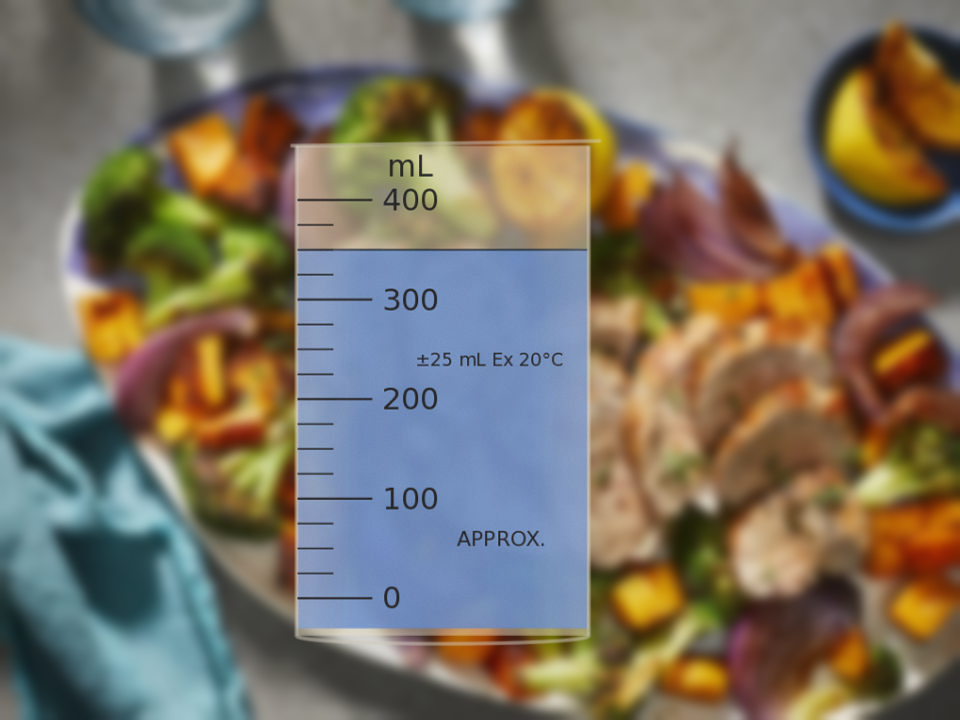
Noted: 350; mL
